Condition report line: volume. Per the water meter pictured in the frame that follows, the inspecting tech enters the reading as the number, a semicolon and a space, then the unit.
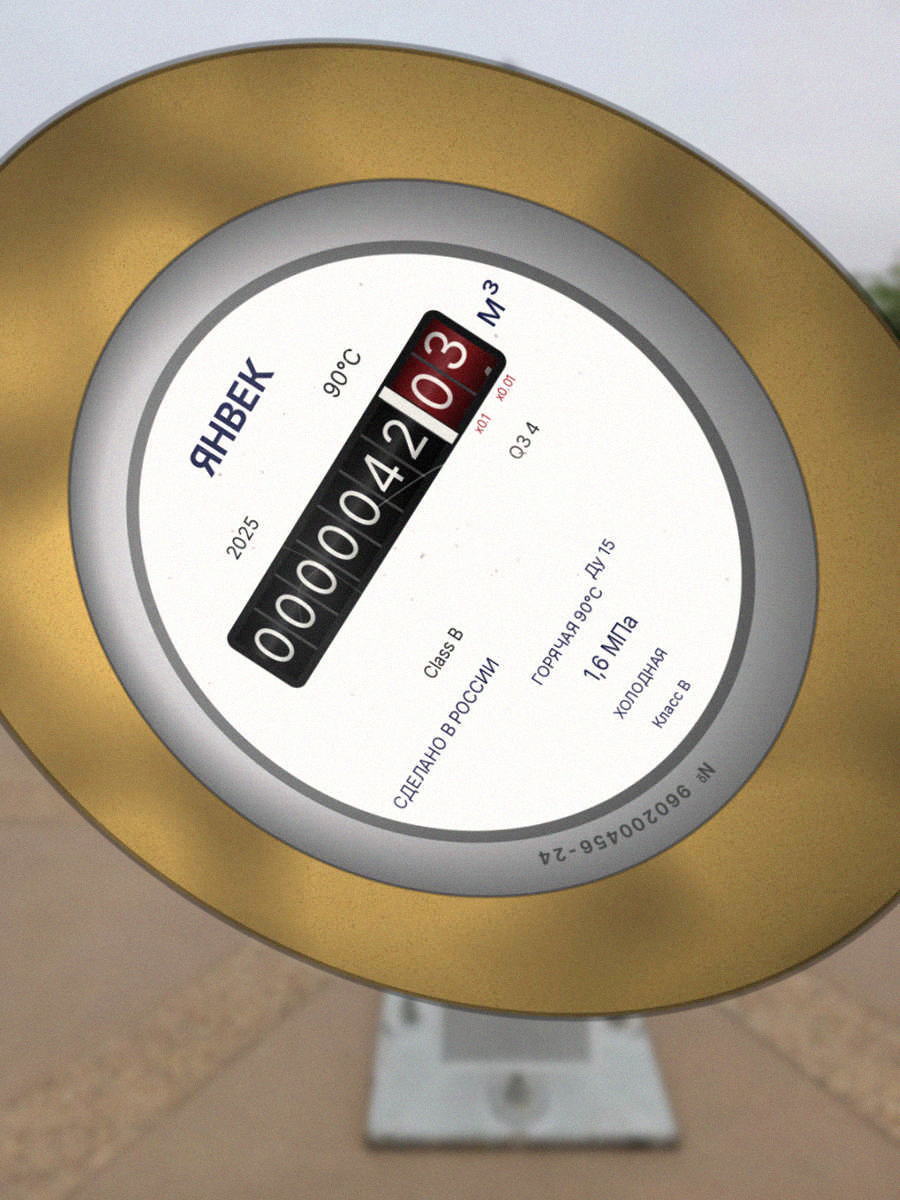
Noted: 42.03; m³
